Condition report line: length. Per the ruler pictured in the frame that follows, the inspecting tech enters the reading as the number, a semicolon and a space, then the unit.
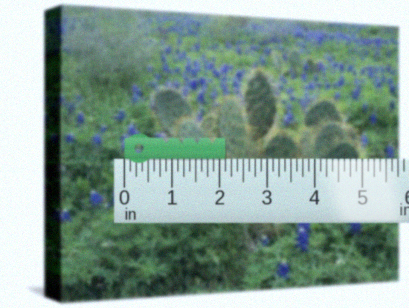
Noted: 2.125; in
